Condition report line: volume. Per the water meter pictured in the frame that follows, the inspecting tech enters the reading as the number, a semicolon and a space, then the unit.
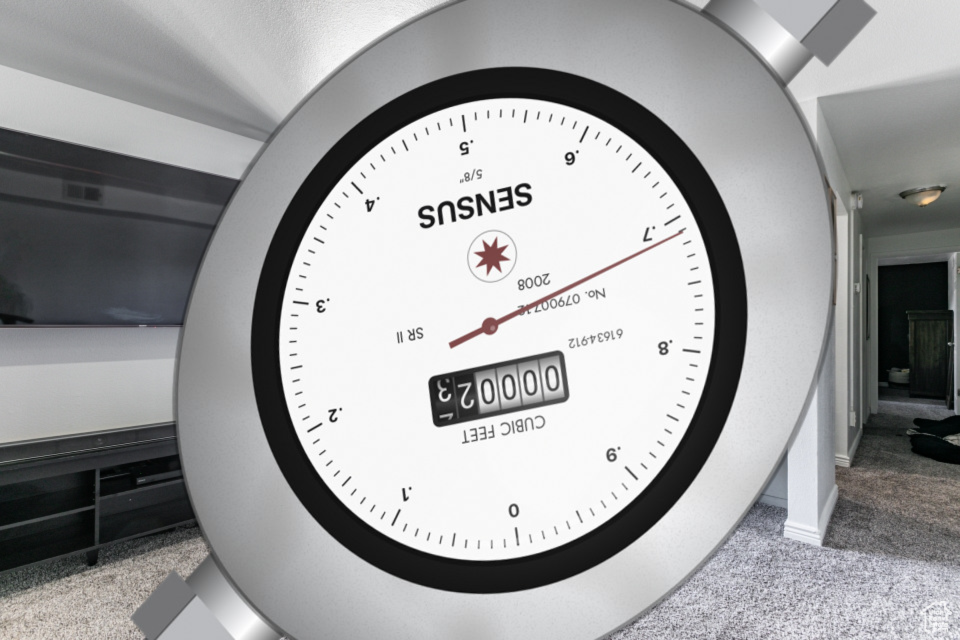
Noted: 22.71; ft³
